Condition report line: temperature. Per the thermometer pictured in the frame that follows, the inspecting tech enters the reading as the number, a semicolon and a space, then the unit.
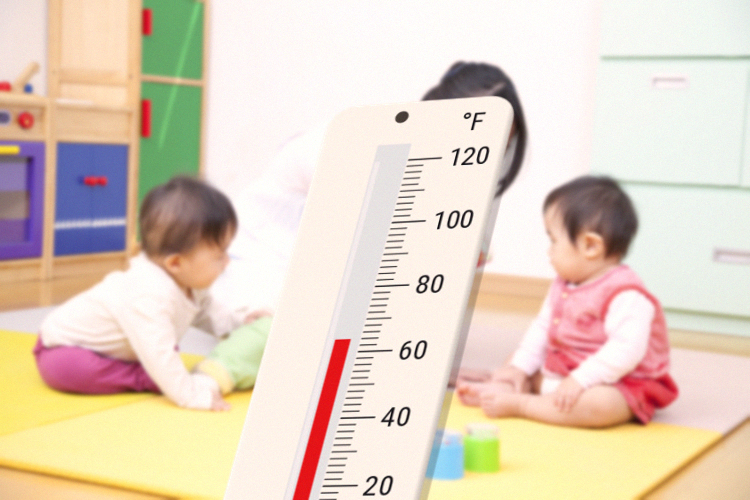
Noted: 64; °F
